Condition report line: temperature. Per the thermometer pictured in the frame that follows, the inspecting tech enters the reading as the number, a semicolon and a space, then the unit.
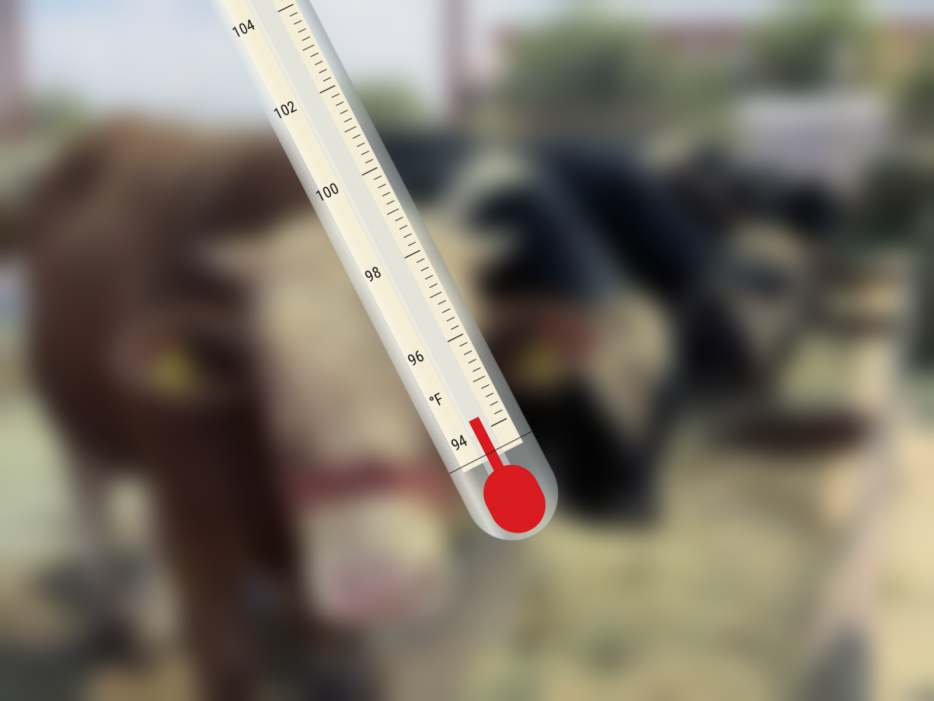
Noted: 94.3; °F
